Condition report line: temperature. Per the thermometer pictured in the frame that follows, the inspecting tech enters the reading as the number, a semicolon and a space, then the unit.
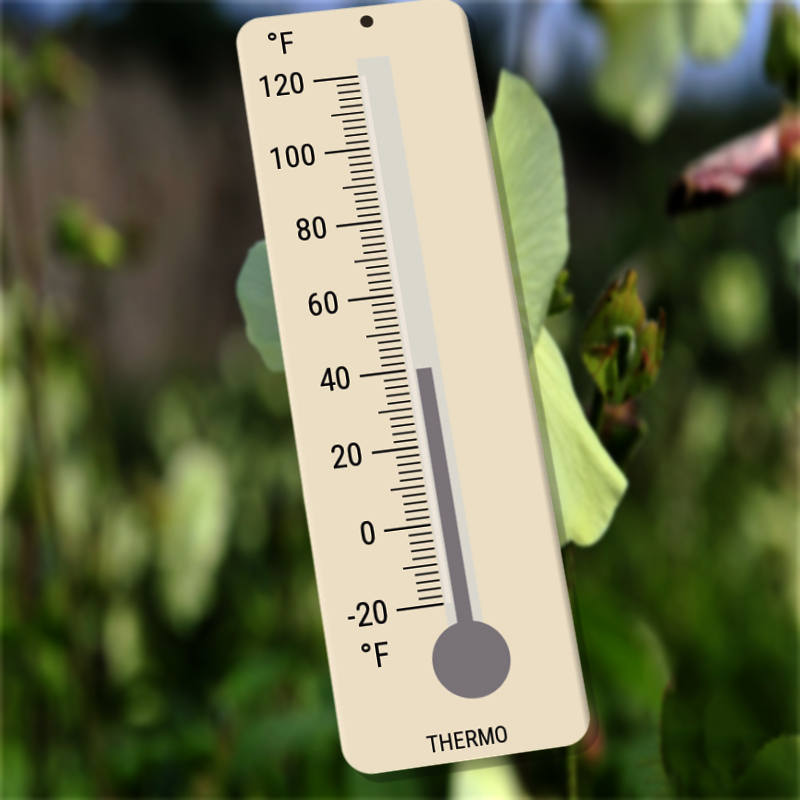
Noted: 40; °F
